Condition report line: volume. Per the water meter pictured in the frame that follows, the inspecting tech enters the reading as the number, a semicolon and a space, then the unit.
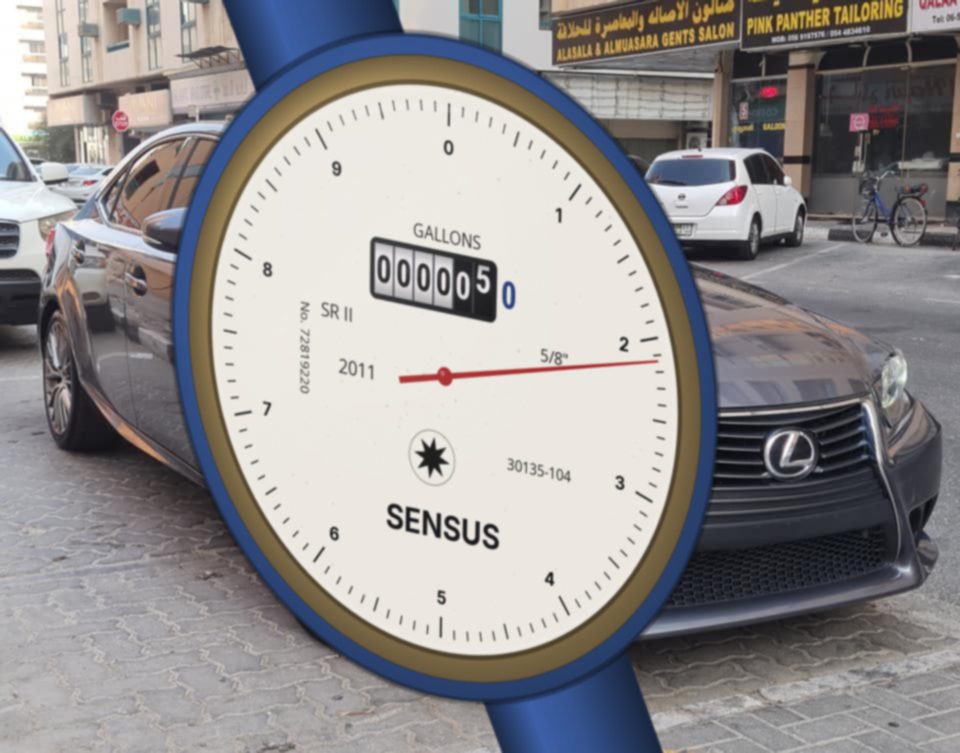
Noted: 52.1; gal
